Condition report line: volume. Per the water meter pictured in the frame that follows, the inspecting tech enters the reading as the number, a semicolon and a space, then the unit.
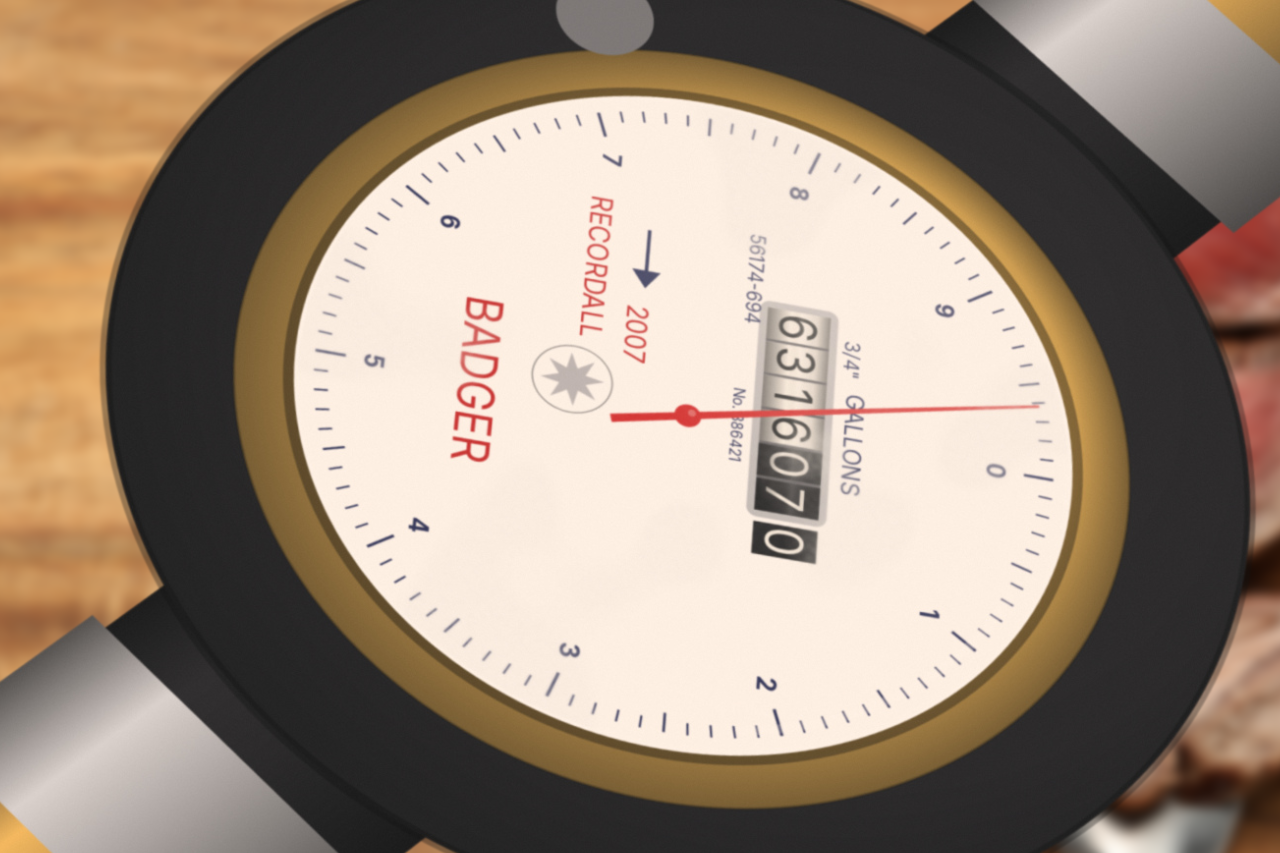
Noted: 6316069.6; gal
